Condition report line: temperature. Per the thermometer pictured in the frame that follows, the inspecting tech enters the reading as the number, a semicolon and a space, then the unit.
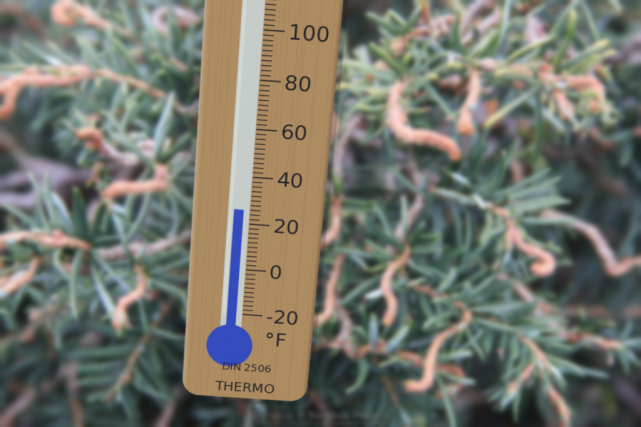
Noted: 26; °F
